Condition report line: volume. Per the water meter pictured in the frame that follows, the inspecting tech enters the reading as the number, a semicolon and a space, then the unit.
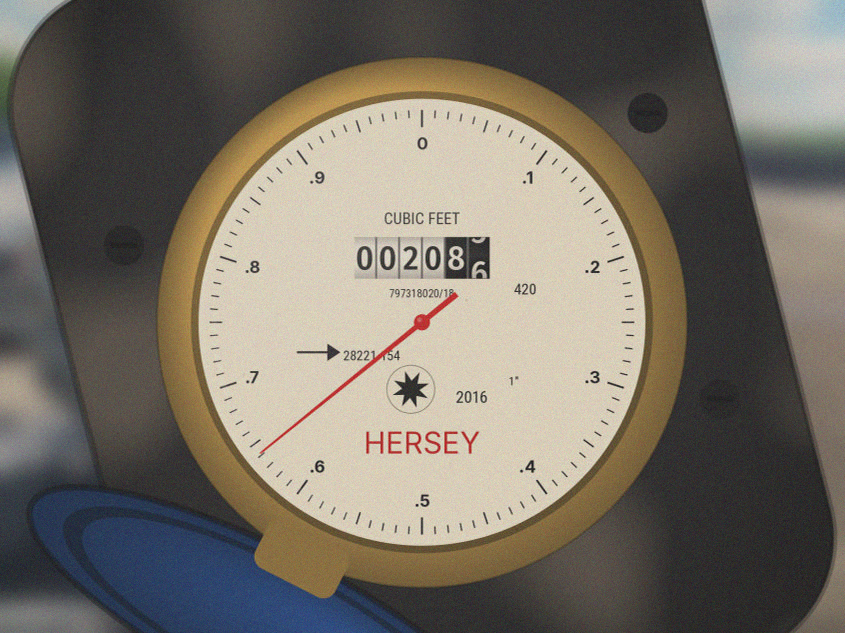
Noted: 2085.64; ft³
